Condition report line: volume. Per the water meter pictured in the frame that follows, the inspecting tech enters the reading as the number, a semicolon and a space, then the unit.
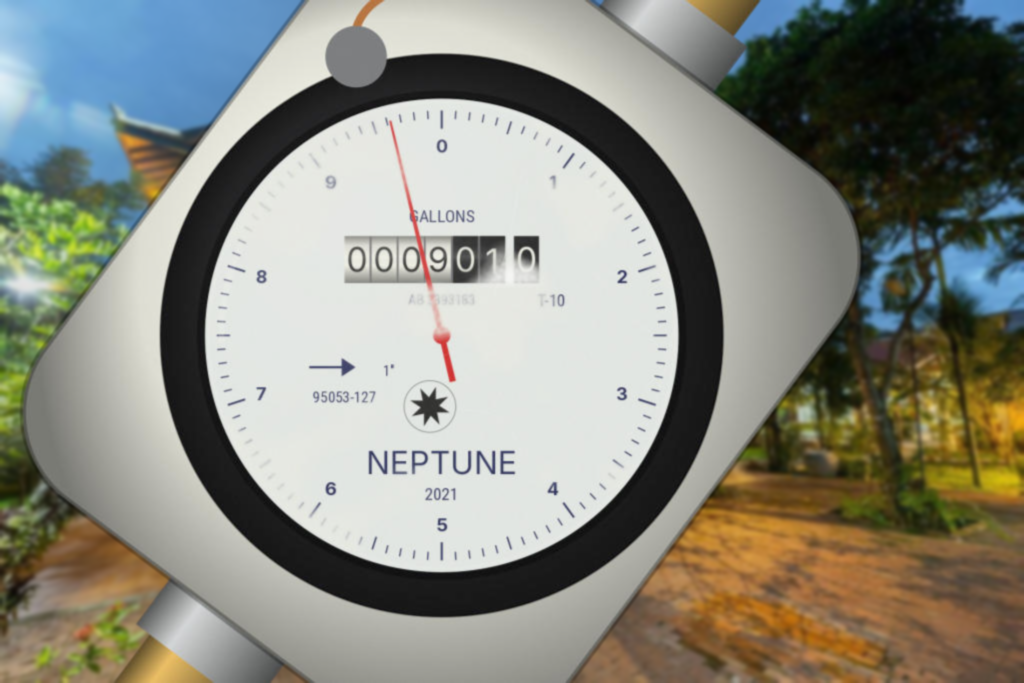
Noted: 9009.6; gal
